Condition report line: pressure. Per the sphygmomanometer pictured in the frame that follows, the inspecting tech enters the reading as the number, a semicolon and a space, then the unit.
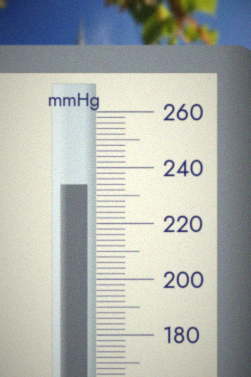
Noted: 234; mmHg
